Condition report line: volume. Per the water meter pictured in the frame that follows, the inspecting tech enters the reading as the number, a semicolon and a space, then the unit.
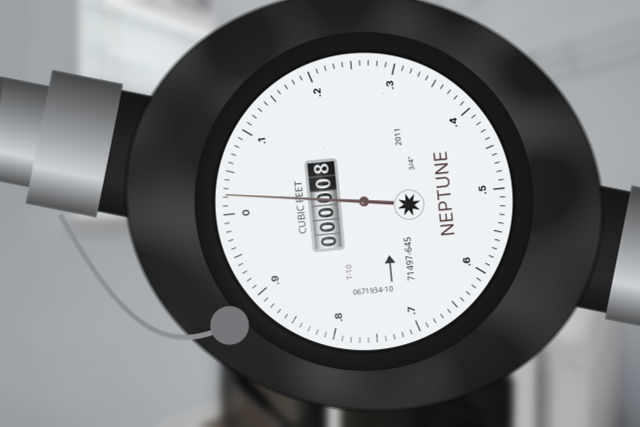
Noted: 8.02; ft³
